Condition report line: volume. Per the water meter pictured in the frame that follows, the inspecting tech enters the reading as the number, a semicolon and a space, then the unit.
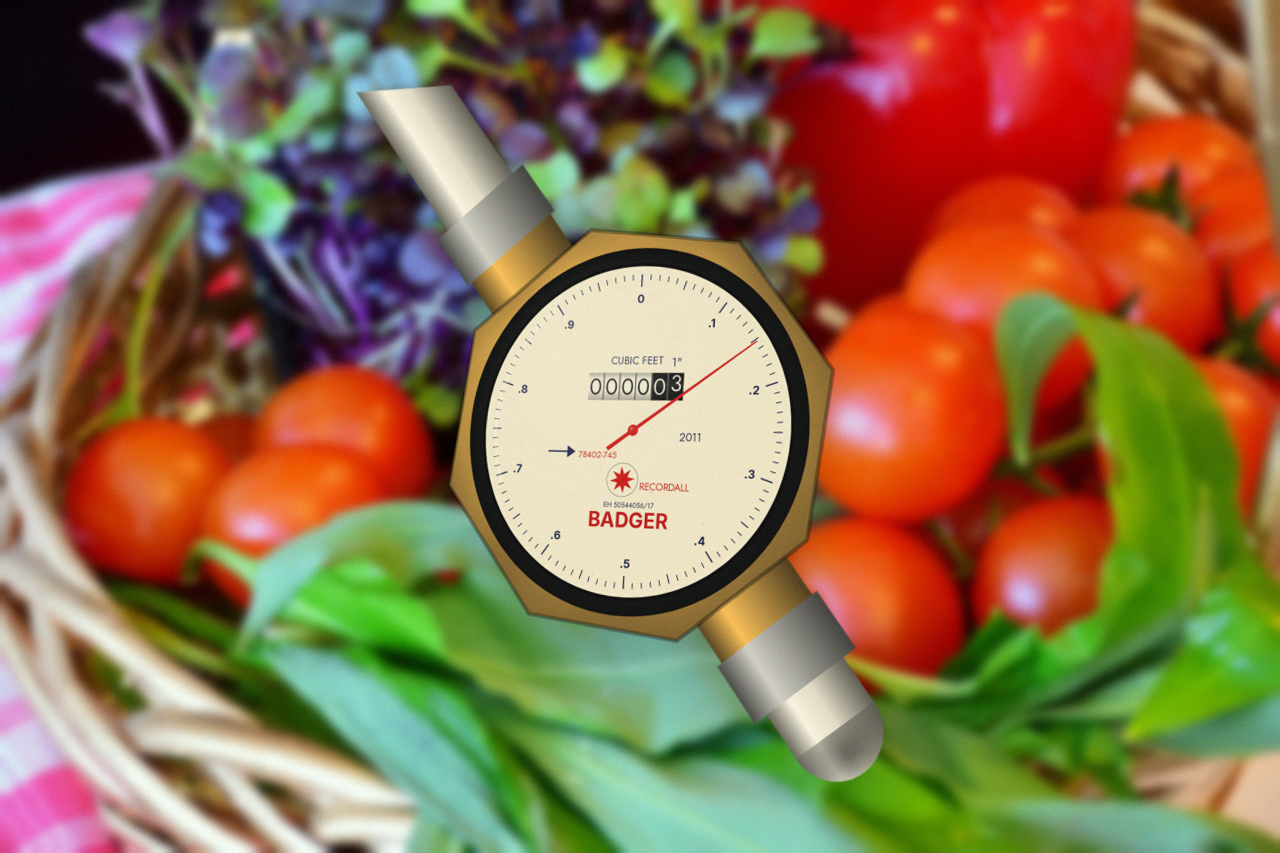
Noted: 3.15; ft³
